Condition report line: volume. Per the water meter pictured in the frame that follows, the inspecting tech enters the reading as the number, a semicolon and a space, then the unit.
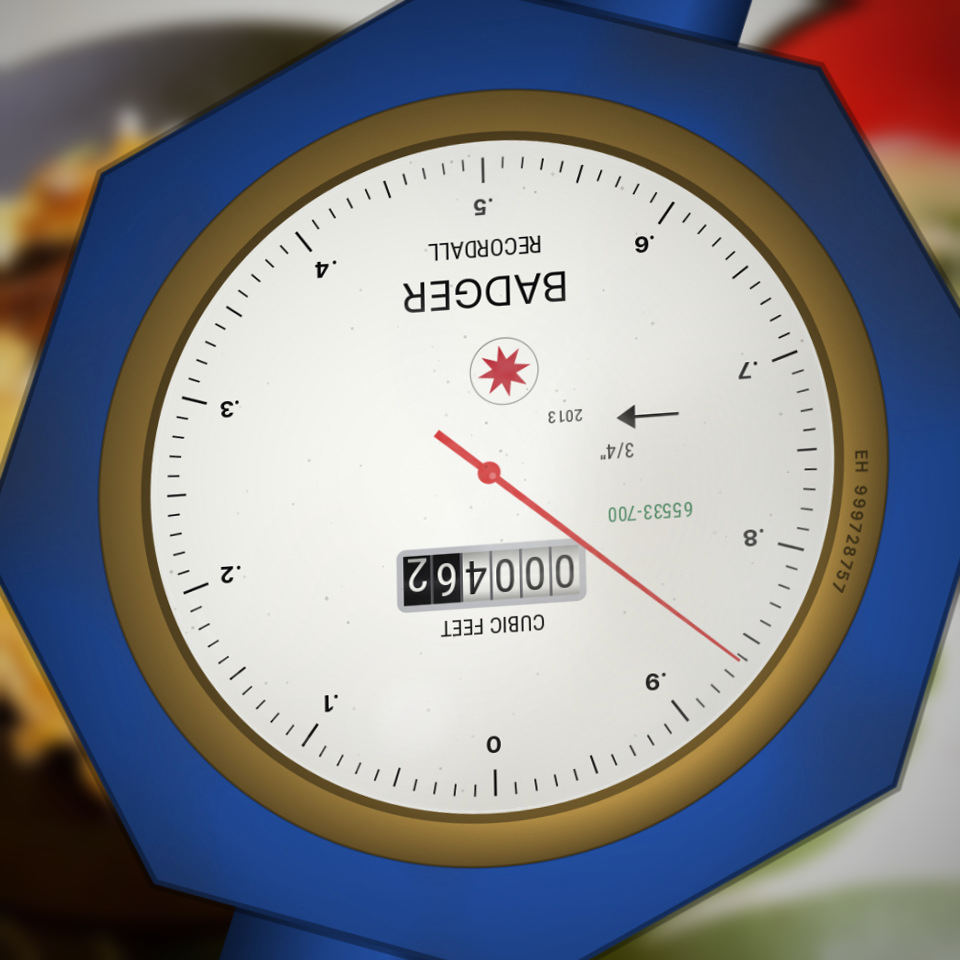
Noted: 461.86; ft³
